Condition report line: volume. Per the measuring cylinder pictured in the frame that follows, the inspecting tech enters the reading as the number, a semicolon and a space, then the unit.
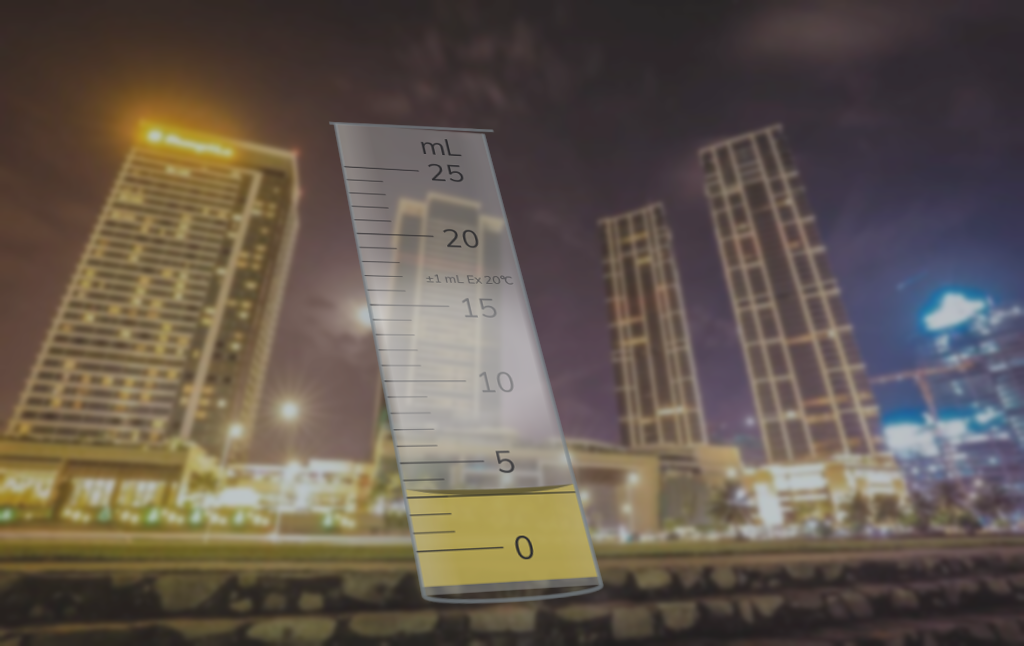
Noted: 3; mL
